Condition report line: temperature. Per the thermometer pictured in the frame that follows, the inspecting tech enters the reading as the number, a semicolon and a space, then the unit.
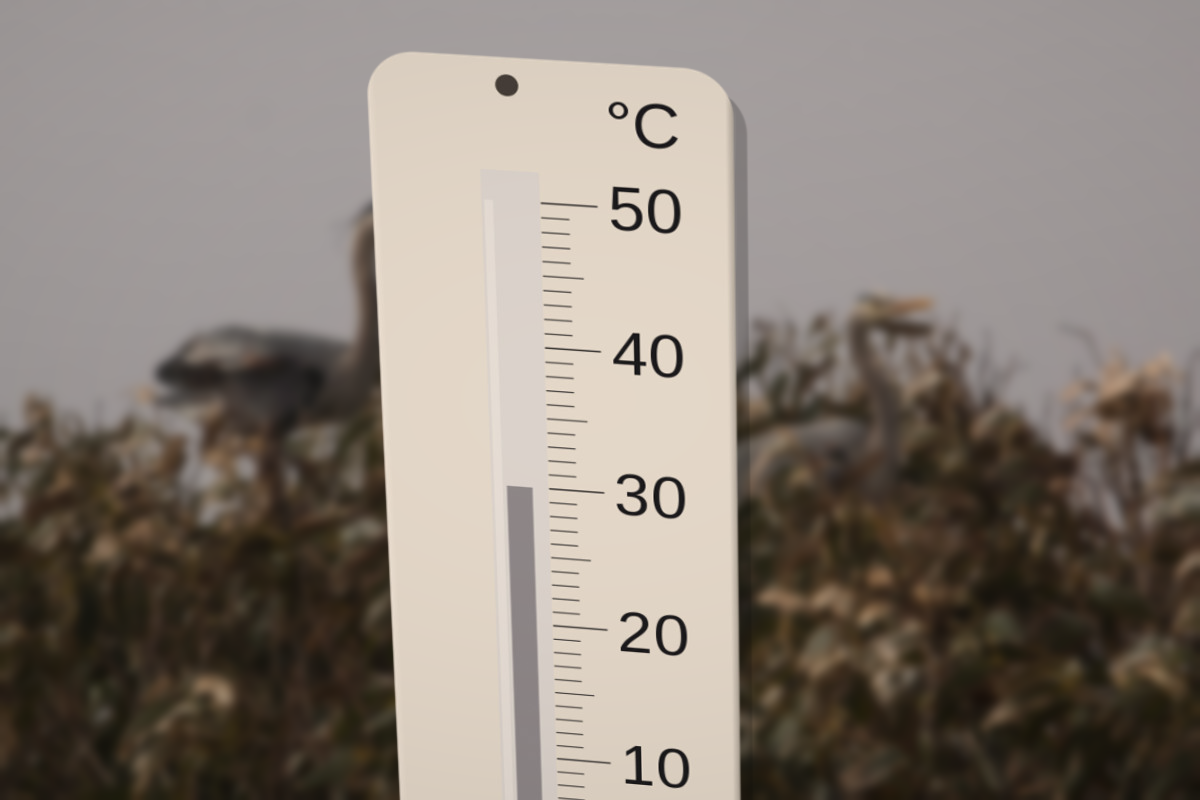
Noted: 30; °C
